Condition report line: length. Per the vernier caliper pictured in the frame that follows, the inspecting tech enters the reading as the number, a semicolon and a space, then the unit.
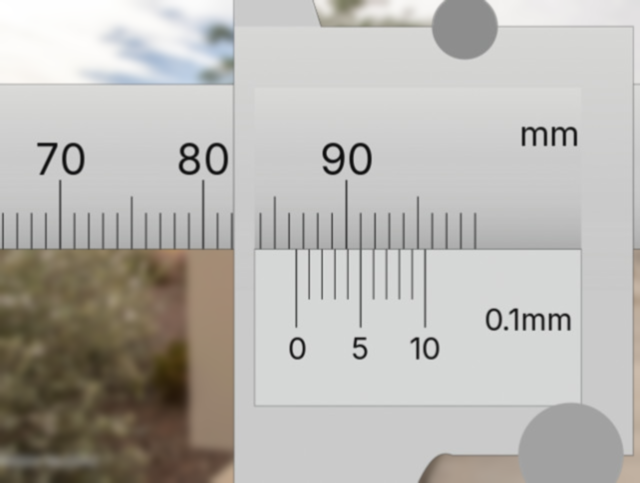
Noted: 86.5; mm
